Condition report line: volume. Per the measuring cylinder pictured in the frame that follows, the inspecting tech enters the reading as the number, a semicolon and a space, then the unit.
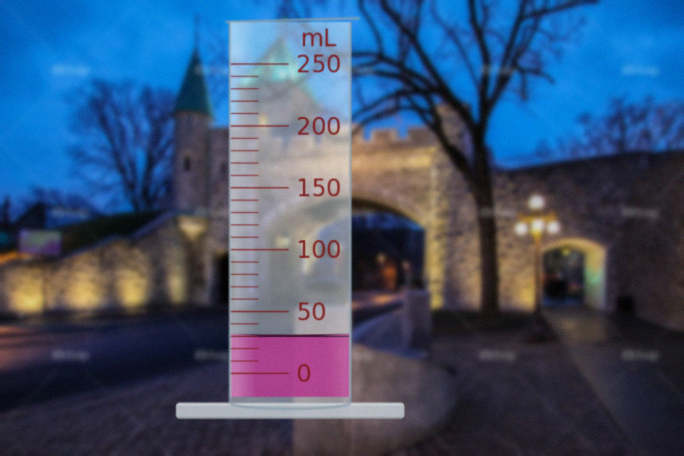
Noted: 30; mL
